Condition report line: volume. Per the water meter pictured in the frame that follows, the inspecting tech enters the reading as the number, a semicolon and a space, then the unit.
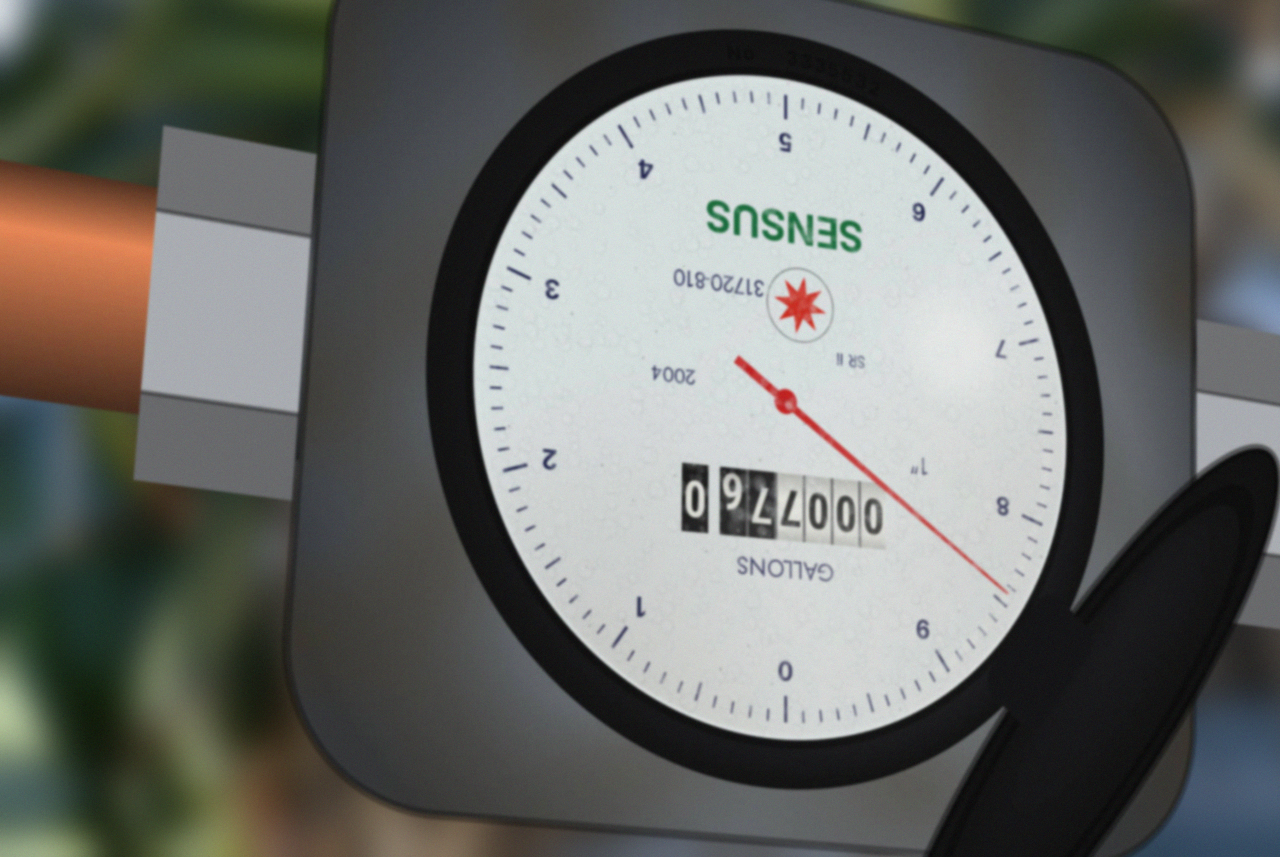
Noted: 7758.4; gal
